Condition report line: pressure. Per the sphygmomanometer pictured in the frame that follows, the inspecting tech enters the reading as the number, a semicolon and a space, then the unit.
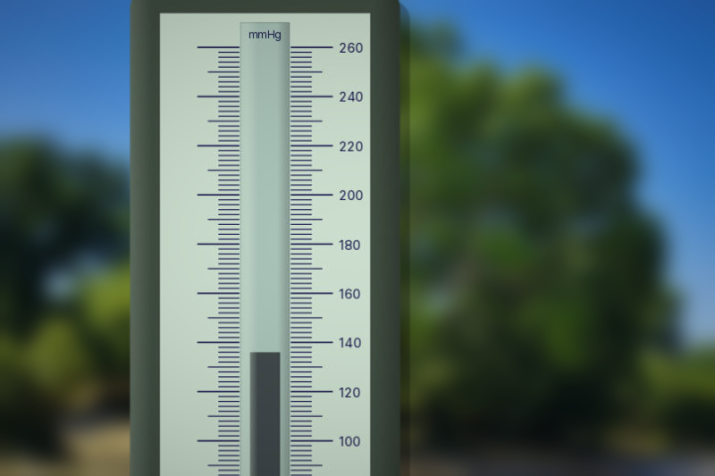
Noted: 136; mmHg
